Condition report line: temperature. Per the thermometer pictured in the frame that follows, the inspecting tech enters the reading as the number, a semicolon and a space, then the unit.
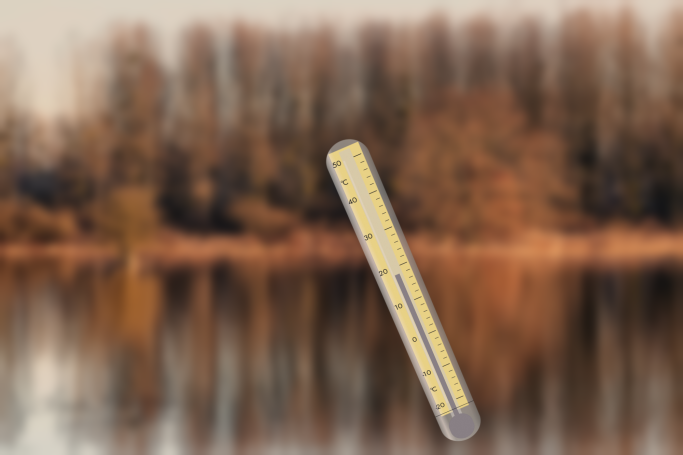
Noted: 18; °C
